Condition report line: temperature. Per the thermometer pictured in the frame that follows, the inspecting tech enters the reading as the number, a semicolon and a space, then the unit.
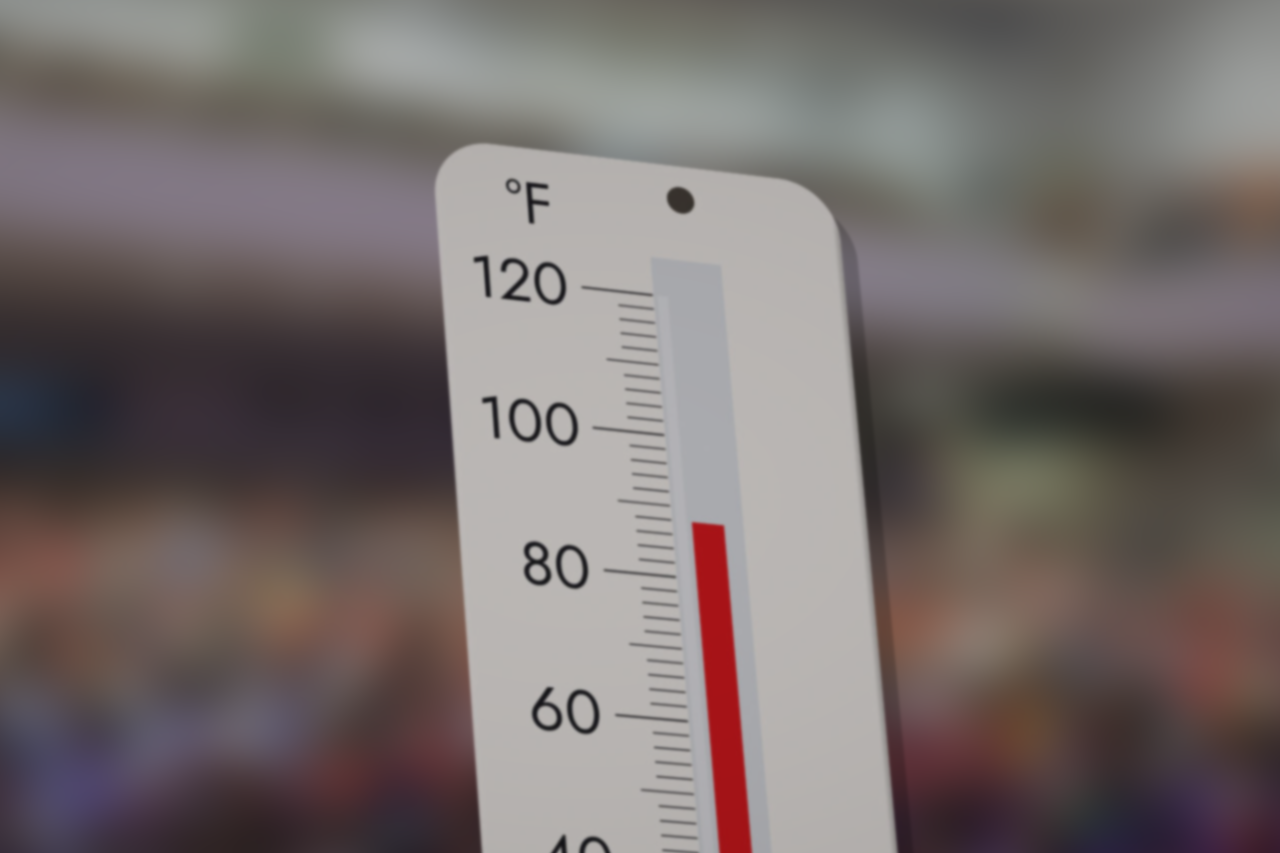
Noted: 88; °F
